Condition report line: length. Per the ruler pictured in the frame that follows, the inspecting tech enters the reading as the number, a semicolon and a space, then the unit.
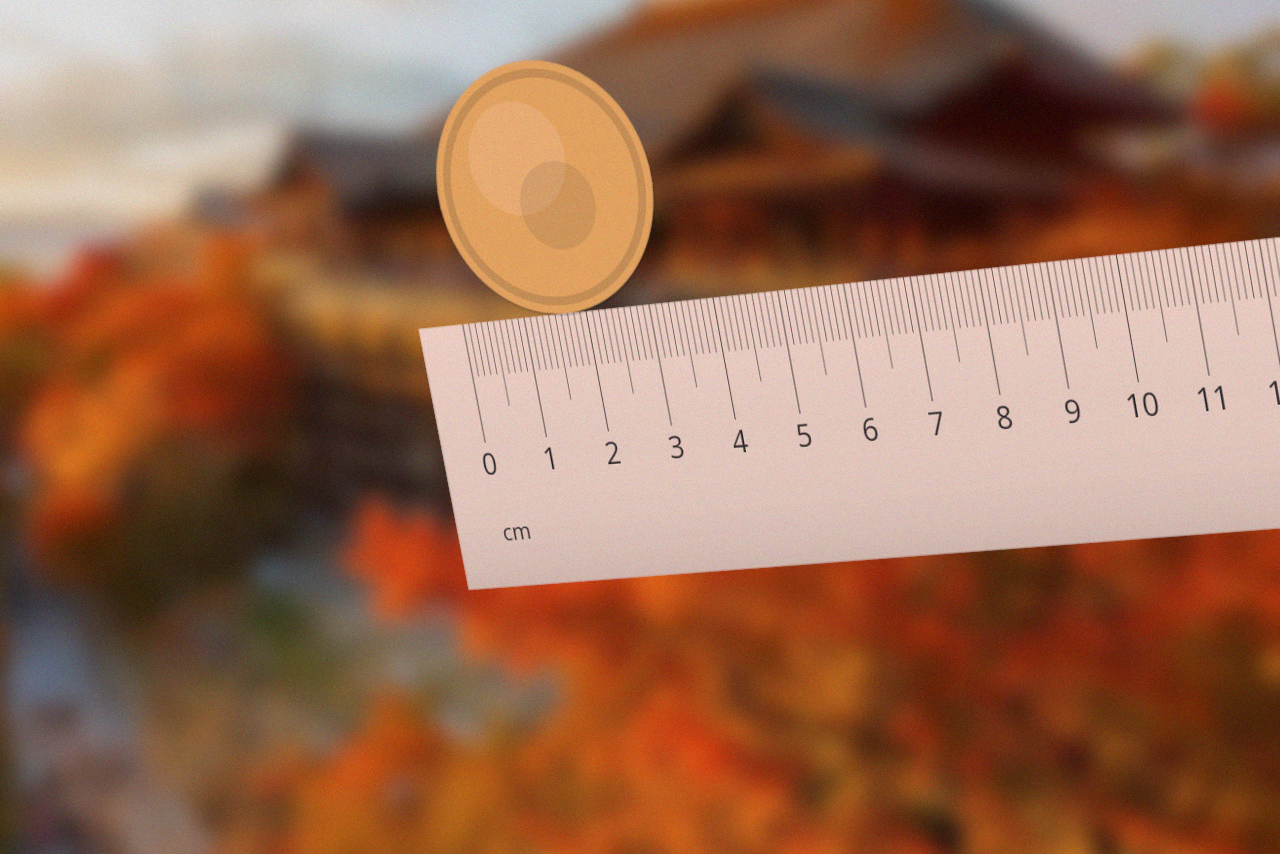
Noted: 3.4; cm
